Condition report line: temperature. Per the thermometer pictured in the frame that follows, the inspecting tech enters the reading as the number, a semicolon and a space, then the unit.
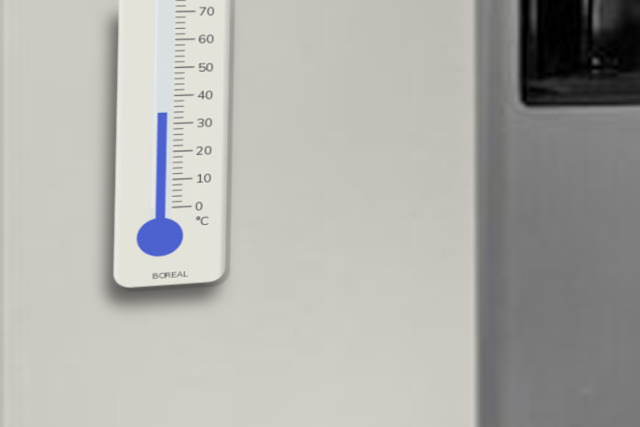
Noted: 34; °C
